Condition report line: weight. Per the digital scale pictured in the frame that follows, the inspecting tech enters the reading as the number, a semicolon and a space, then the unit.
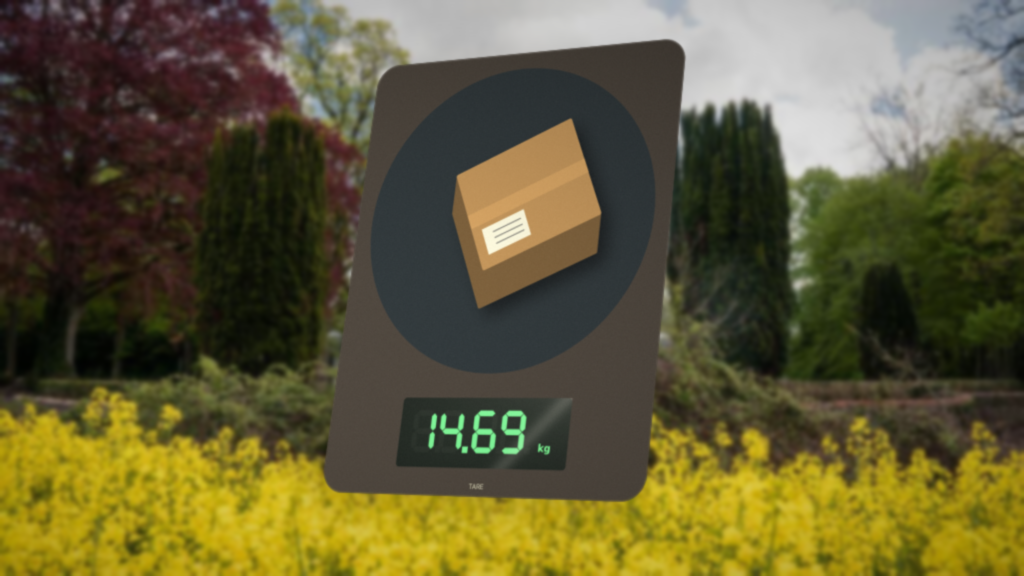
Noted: 14.69; kg
